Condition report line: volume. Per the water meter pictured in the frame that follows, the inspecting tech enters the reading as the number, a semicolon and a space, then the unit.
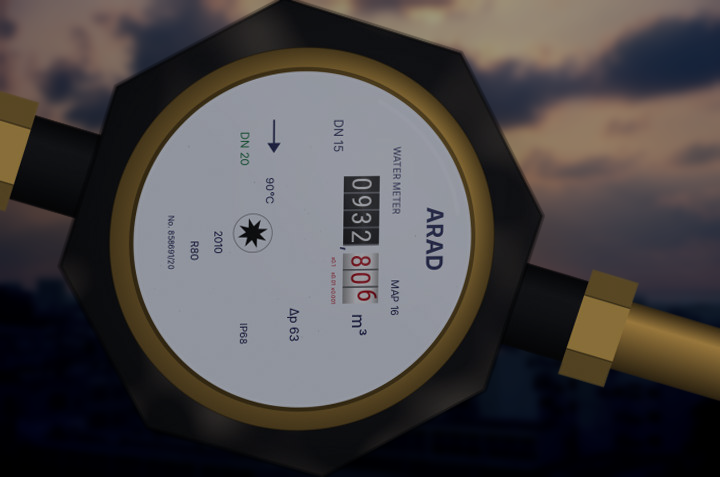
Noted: 932.806; m³
